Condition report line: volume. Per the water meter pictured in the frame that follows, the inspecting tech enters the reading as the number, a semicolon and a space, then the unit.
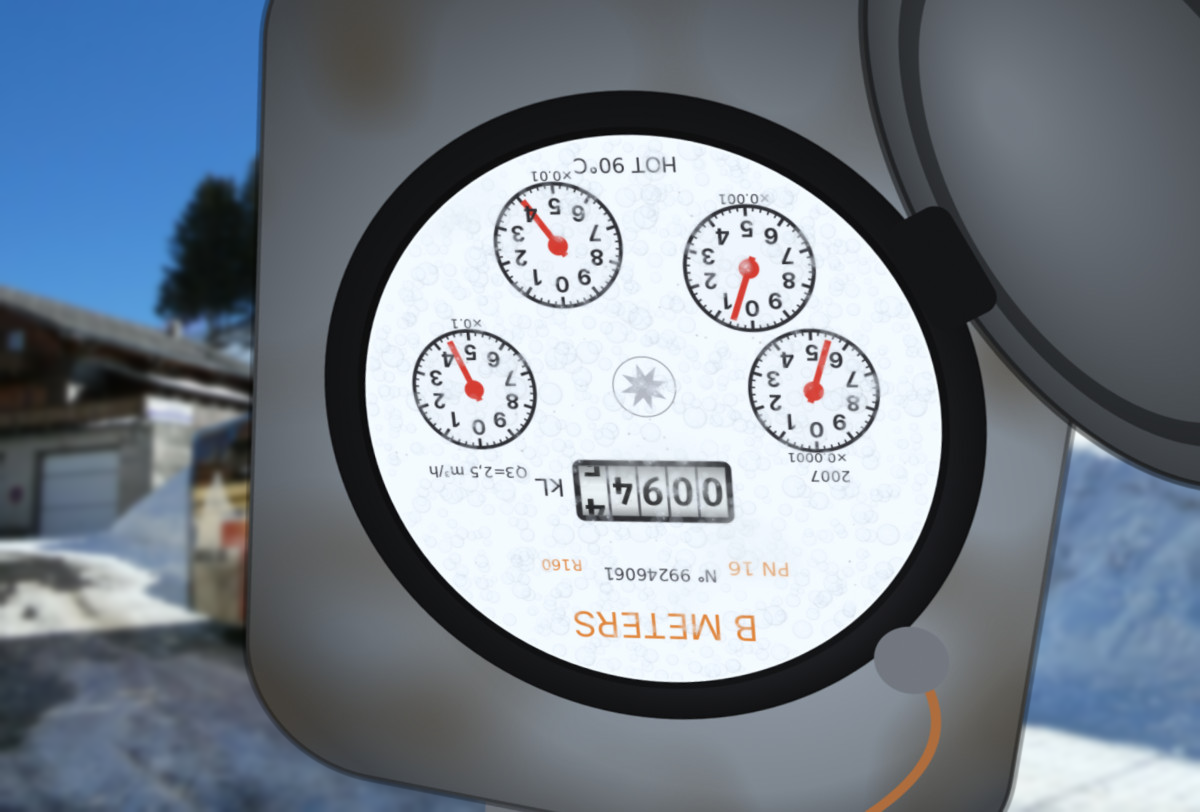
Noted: 944.4405; kL
